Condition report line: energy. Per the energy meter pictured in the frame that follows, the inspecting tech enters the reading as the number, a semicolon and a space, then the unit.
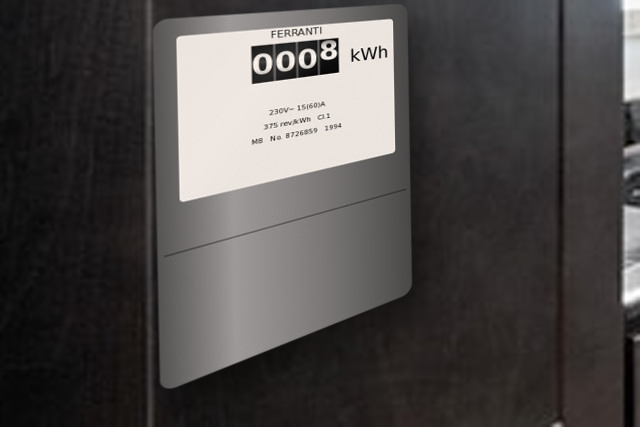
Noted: 8; kWh
